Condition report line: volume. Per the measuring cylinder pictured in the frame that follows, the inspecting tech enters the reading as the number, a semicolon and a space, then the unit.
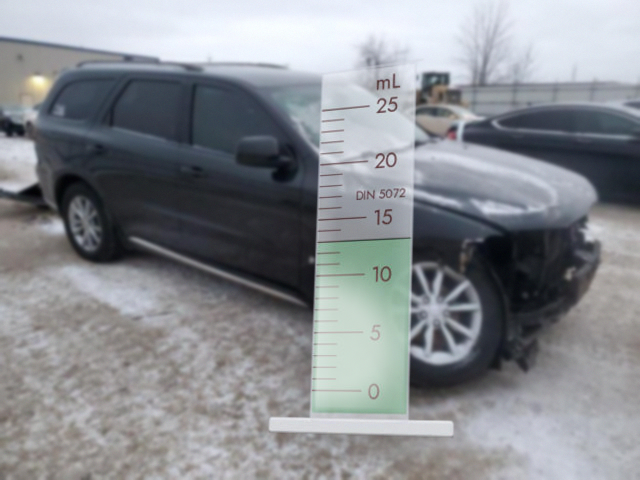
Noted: 13; mL
